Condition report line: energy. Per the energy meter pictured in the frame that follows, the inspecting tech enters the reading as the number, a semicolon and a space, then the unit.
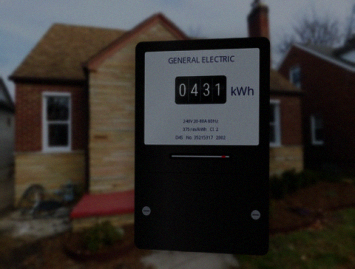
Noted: 431; kWh
